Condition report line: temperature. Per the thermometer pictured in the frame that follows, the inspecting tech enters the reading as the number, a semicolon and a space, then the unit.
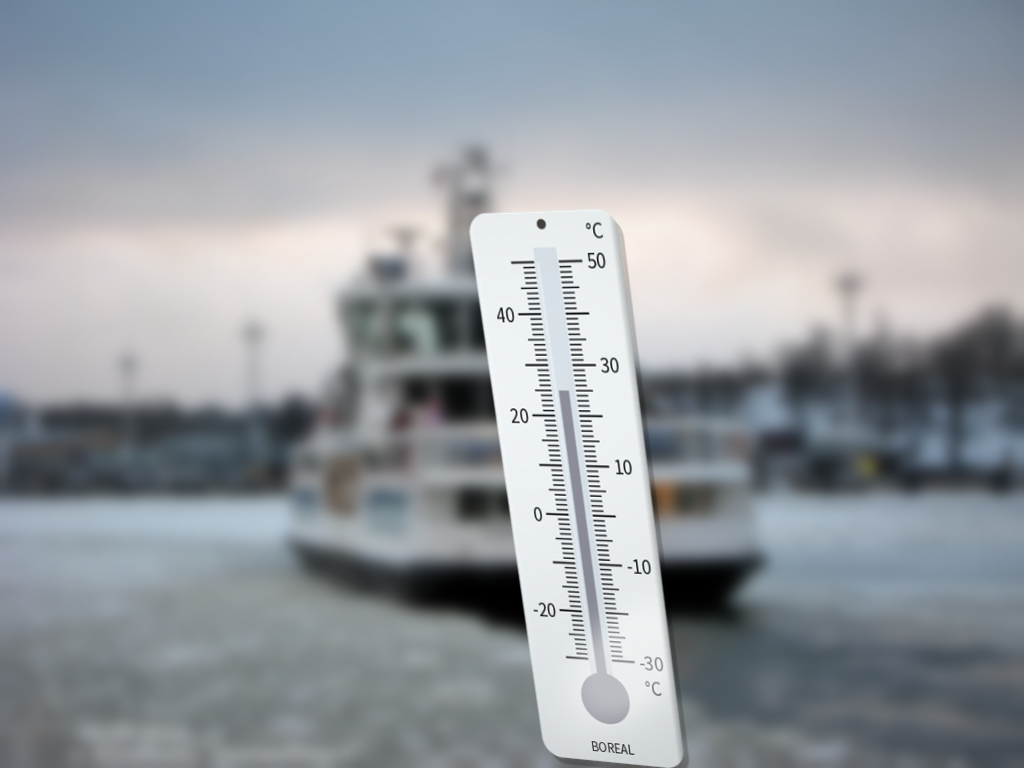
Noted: 25; °C
